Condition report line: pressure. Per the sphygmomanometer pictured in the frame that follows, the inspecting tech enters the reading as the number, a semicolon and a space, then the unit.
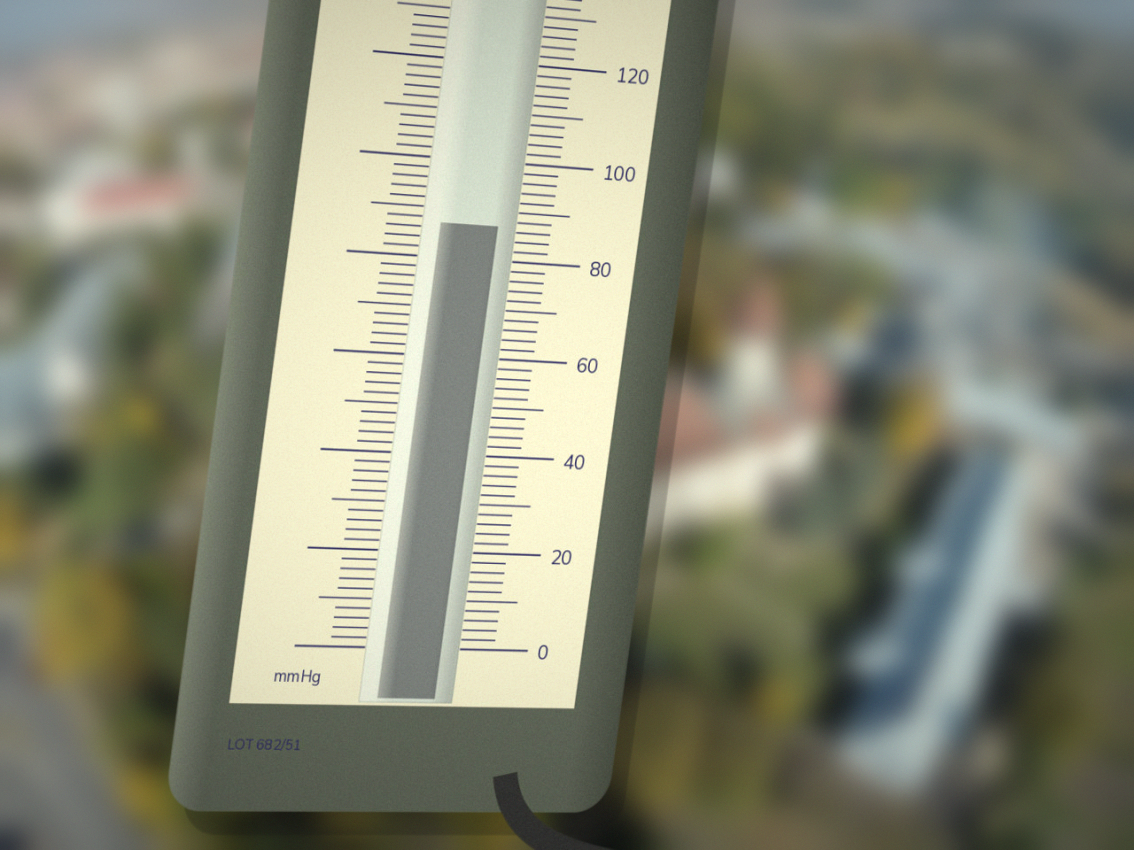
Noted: 87; mmHg
